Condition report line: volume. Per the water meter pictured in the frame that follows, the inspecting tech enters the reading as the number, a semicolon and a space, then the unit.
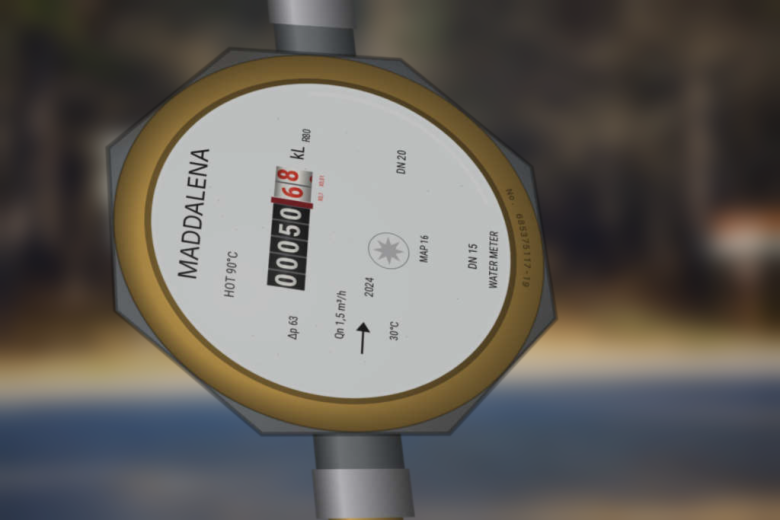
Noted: 50.68; kL
